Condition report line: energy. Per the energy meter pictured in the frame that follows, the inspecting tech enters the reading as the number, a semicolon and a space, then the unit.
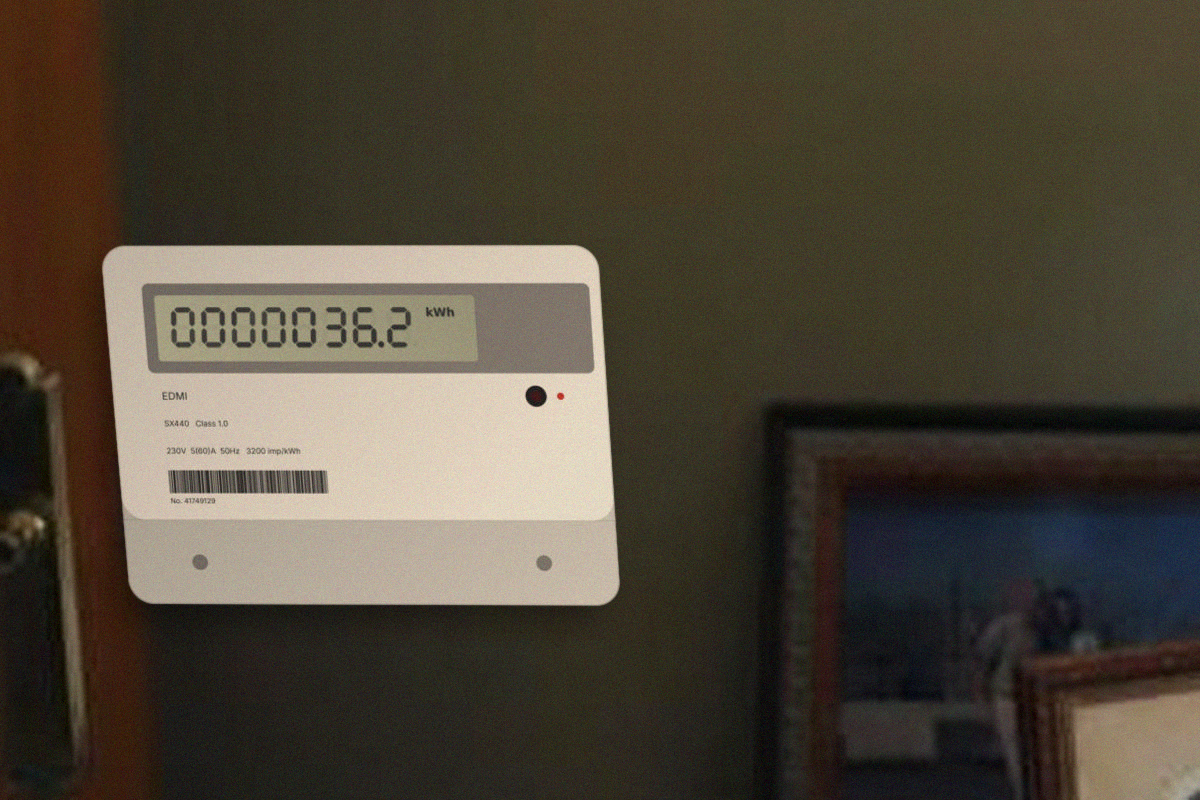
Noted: 36.2; kWh
